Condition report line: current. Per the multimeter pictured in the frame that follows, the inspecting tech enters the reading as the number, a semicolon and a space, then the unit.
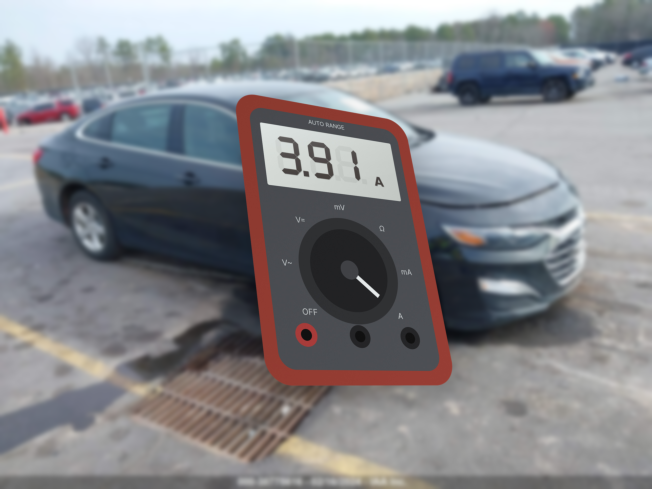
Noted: 3.91; A
